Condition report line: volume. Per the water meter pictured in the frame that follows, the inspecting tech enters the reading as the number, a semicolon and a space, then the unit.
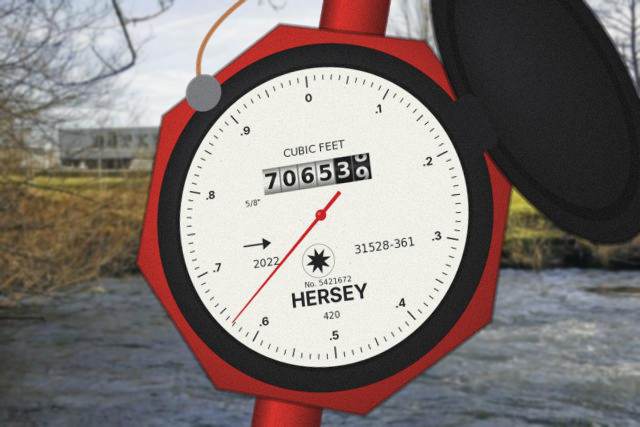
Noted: 706538.63; ft³
